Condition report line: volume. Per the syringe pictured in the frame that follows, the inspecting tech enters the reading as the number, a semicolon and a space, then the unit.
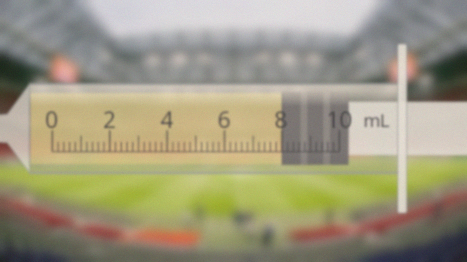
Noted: 8; mL
